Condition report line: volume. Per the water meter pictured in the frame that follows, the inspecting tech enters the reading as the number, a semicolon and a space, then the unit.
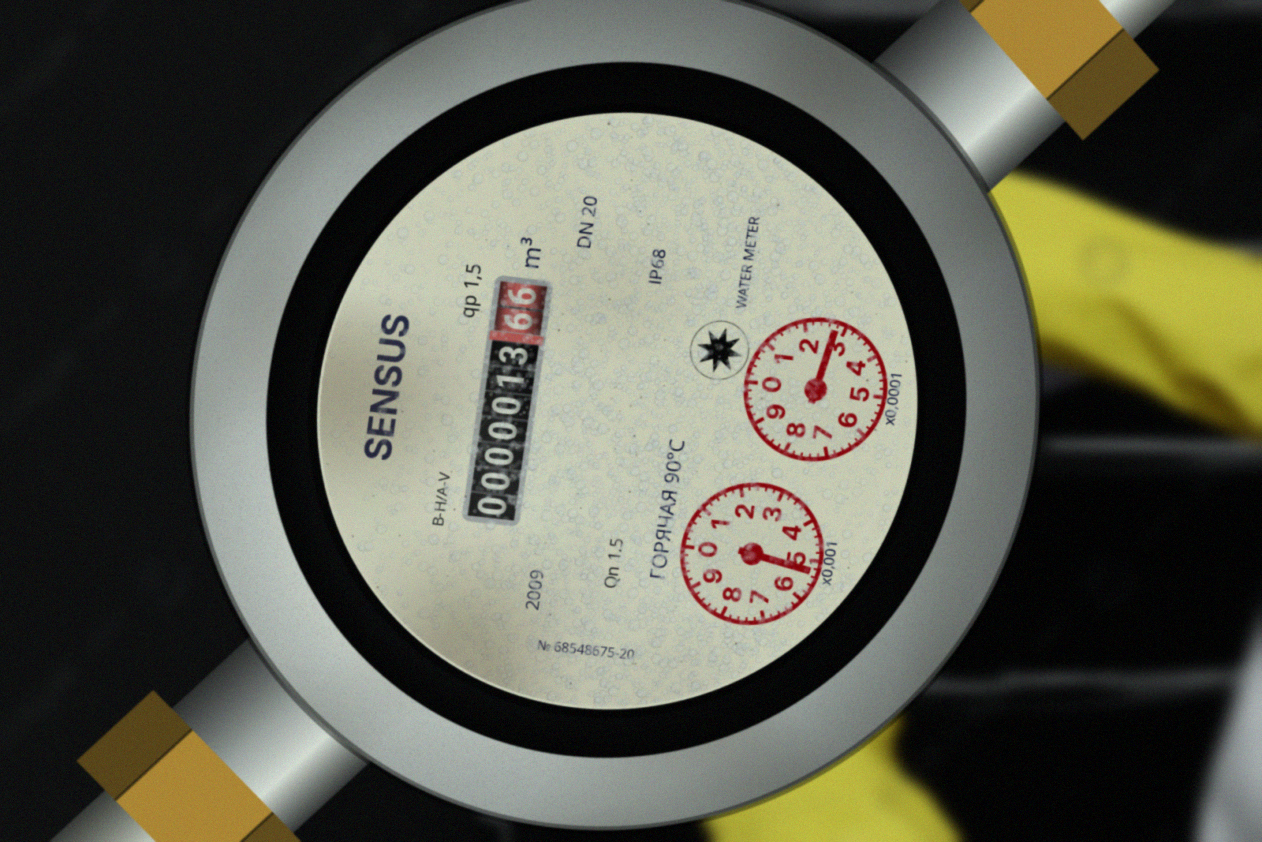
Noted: 13.6652; m³
